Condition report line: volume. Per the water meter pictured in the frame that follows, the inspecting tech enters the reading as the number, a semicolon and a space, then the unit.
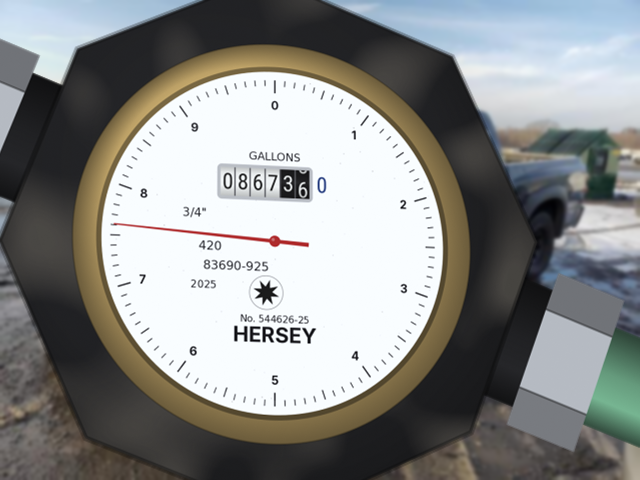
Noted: 867357.6; gal
